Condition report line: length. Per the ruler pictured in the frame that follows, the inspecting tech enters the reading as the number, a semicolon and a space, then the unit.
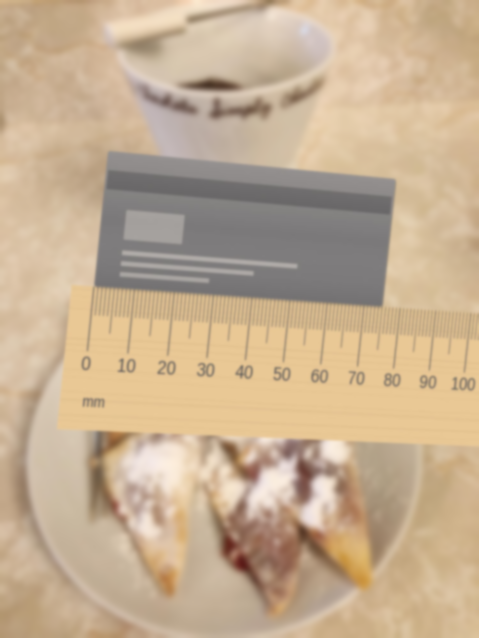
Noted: 75; mm
